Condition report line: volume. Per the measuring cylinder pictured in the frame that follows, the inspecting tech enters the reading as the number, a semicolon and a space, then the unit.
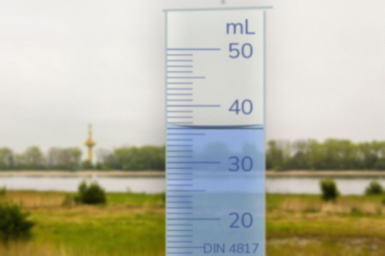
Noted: 36; mL
